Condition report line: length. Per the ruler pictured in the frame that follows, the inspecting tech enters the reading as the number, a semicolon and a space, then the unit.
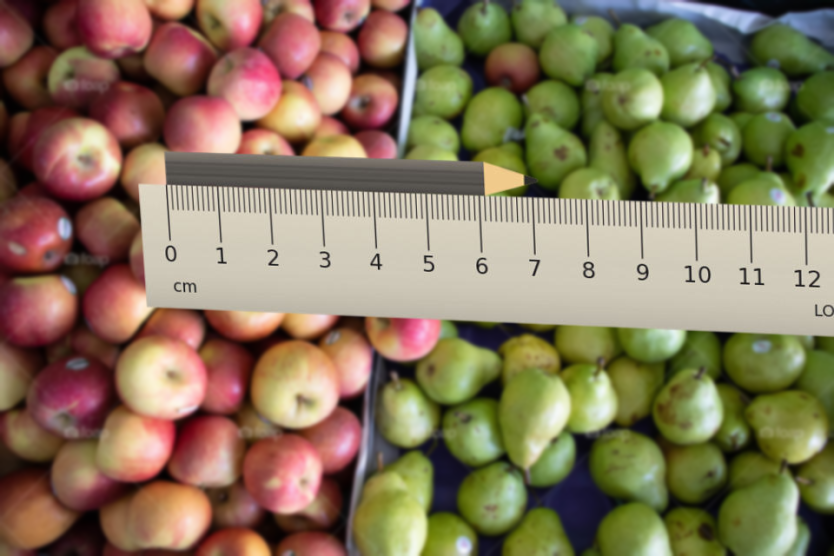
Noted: 7.1; cm
